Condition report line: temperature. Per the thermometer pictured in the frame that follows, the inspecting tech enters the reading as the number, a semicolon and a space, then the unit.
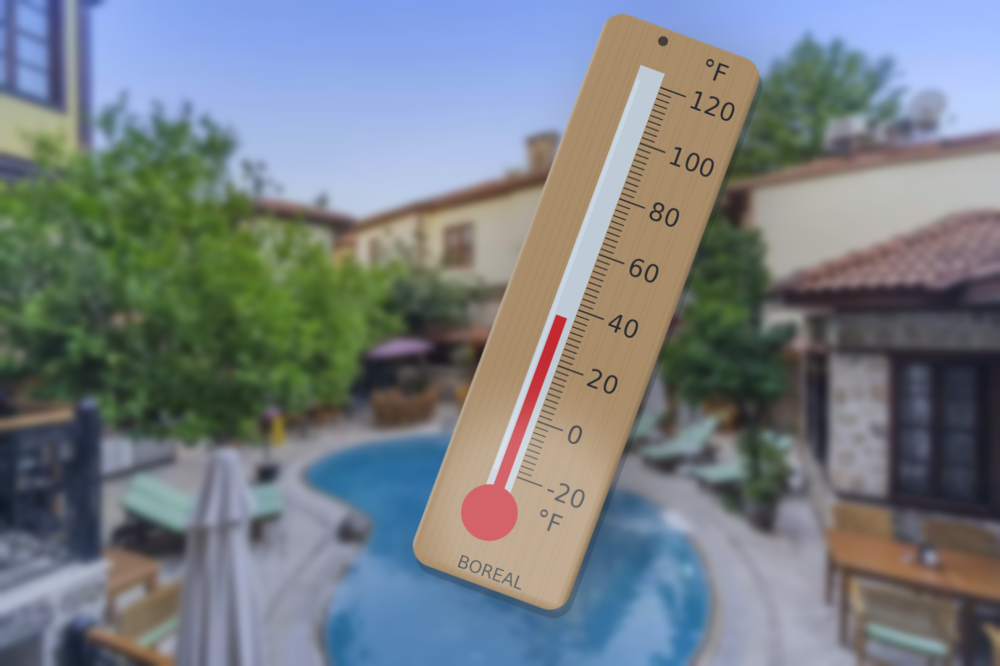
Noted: 36; °F
